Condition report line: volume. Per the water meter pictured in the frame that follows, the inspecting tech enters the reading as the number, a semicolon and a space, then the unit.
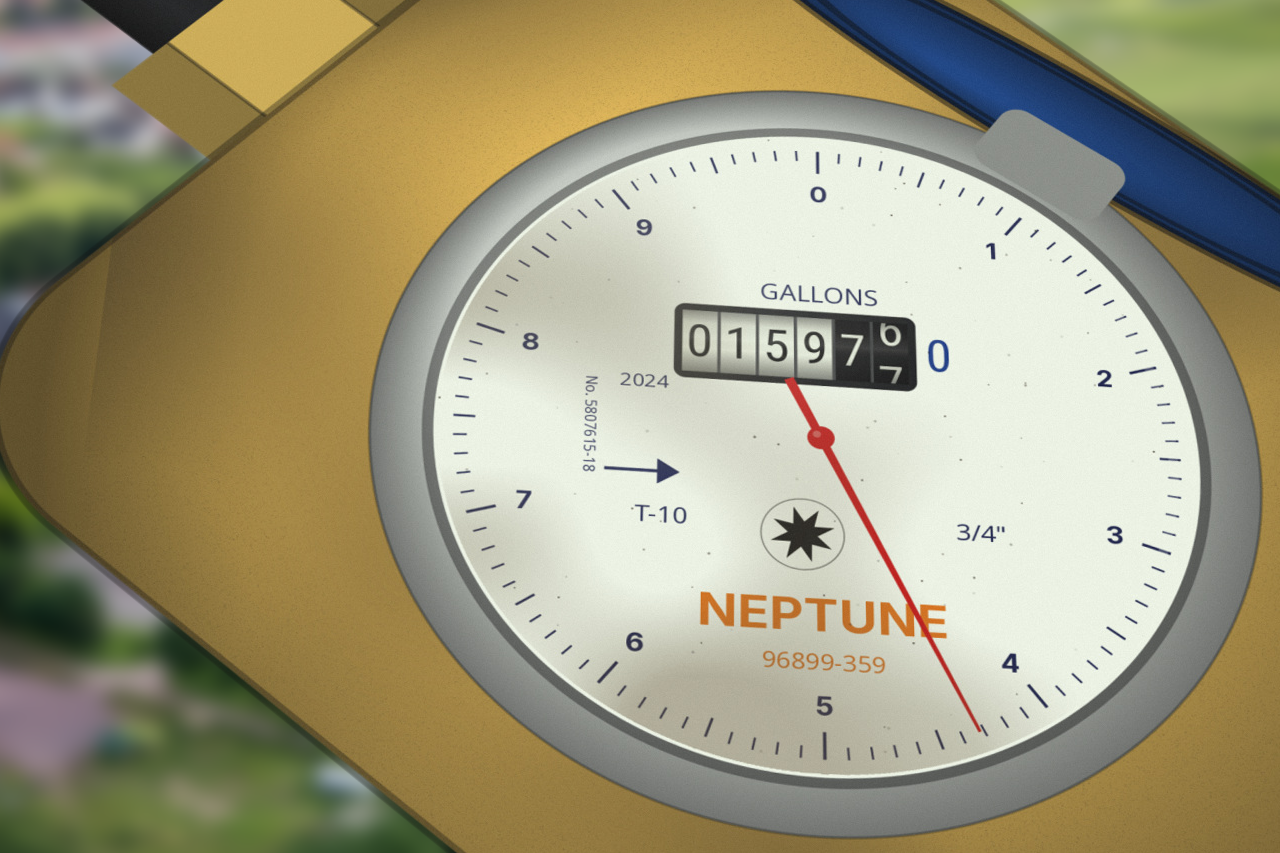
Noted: 159764.3; gal
